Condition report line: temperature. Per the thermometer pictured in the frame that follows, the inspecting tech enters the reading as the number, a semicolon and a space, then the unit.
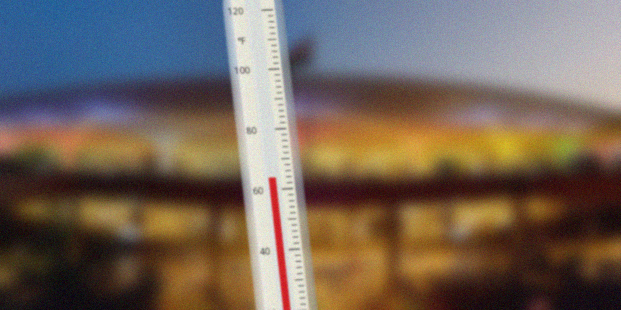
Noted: 64; °F
